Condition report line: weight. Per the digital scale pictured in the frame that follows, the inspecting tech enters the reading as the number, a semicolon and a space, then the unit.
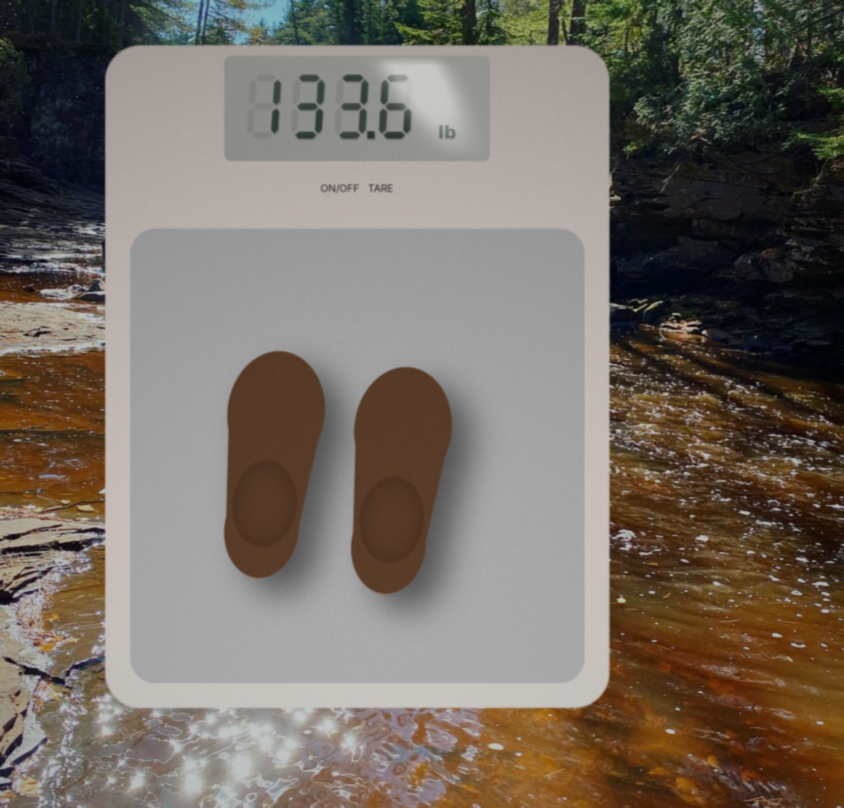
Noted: 133.6; lb
